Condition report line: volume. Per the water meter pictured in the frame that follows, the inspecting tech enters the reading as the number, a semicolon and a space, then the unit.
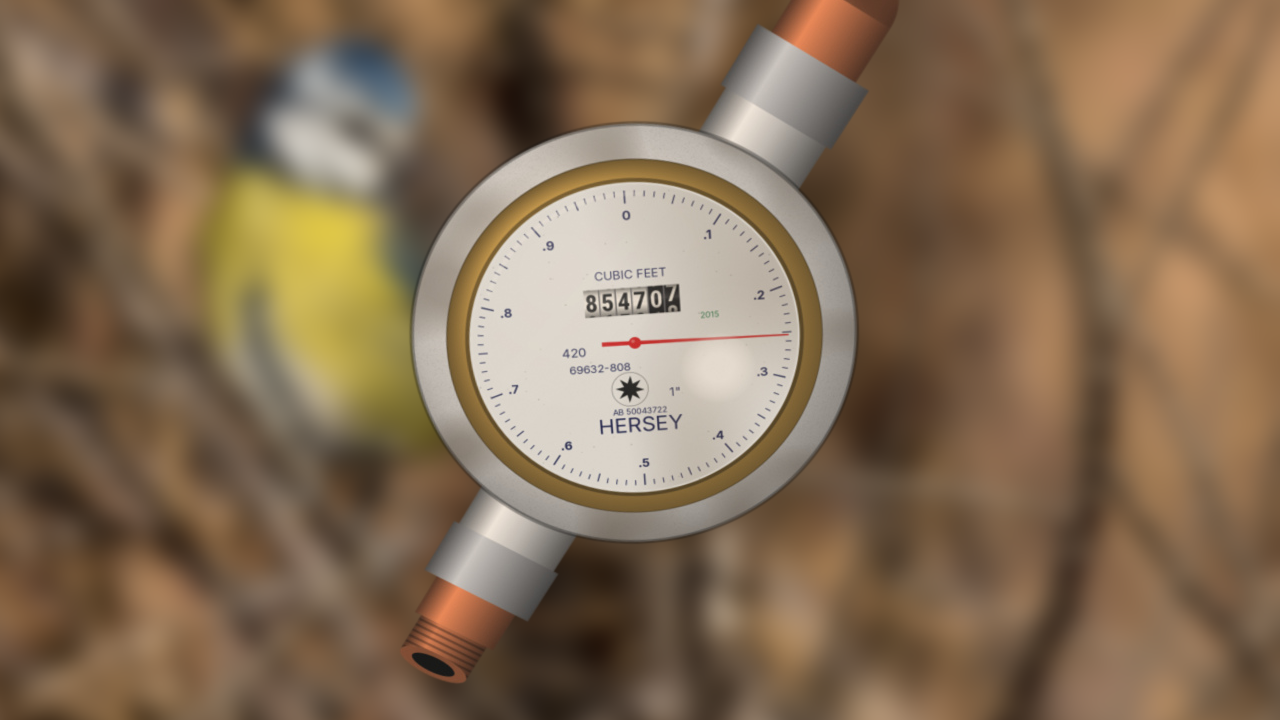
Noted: 854707.25; ft³
